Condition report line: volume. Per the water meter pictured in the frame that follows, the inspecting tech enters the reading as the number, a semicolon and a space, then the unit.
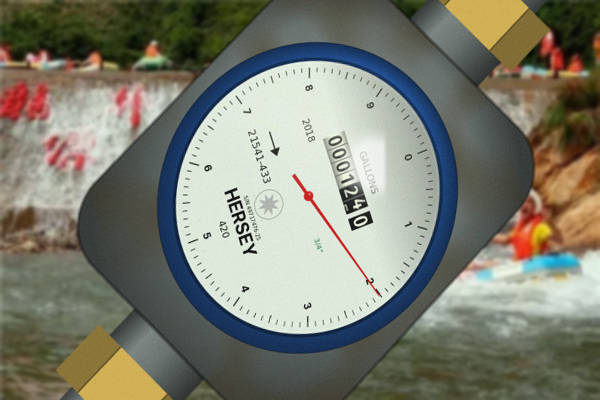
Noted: 1242.0; gal
